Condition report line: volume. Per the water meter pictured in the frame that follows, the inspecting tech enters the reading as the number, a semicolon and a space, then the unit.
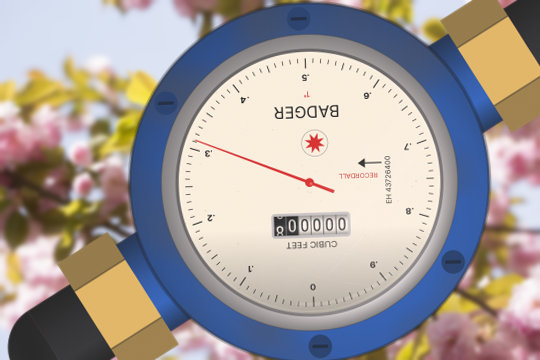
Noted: 8.31; ft³
